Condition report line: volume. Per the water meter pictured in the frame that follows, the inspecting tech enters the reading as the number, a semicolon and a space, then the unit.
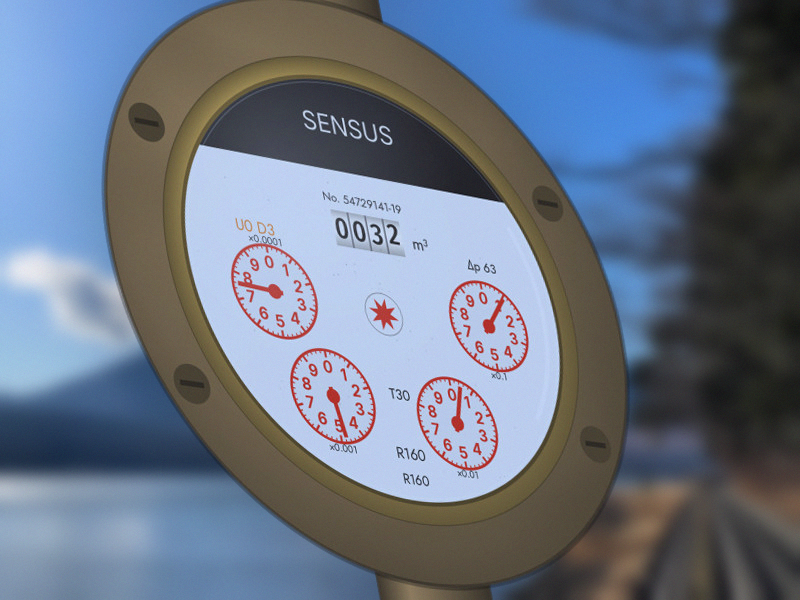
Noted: 32.1047; m³
